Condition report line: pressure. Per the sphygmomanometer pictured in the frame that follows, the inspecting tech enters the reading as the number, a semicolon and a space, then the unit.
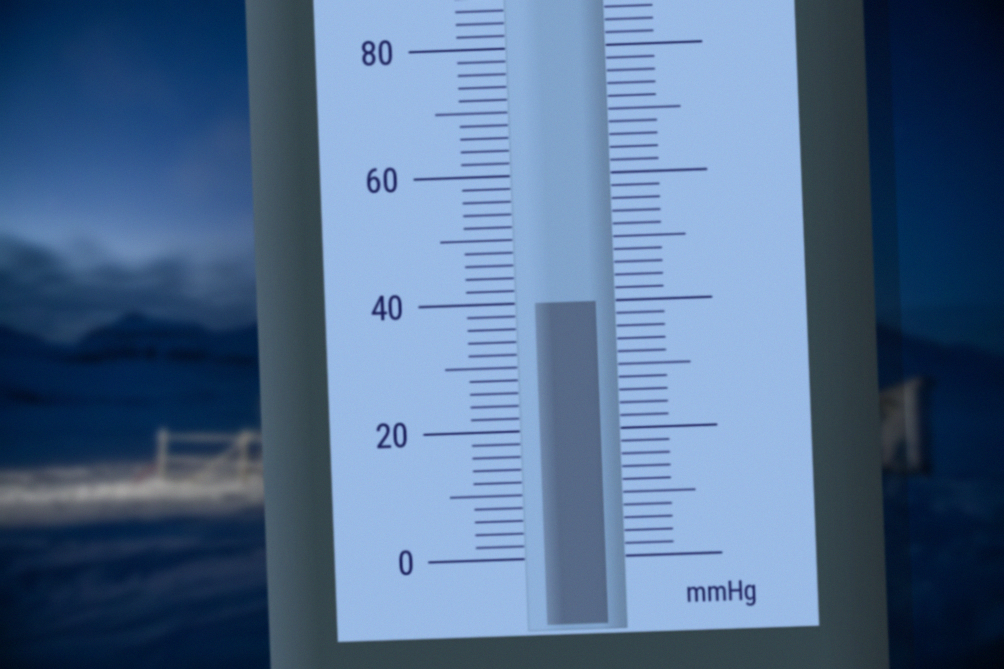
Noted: 40; mmHg
